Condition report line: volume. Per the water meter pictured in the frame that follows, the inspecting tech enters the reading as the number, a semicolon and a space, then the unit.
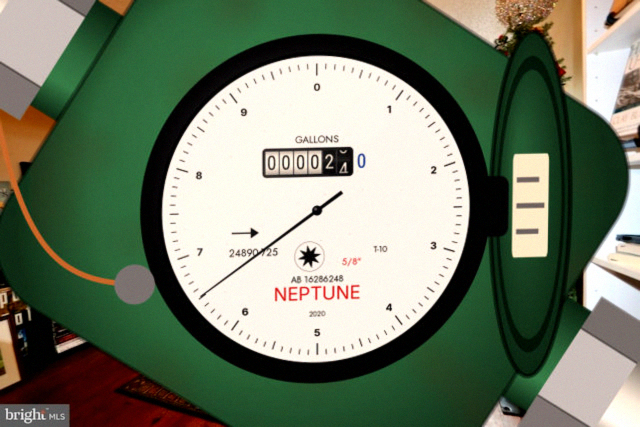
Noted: 236.5; gal
